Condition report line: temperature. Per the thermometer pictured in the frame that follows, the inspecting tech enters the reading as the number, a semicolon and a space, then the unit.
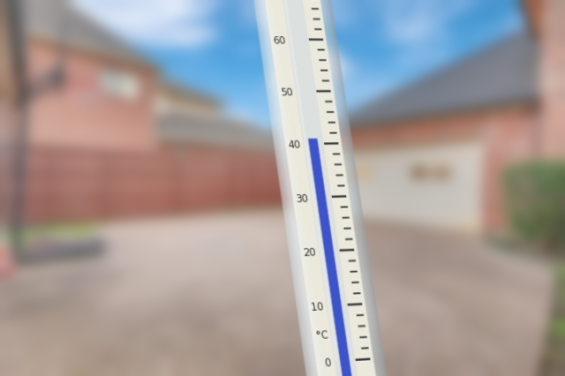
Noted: 41; °C
